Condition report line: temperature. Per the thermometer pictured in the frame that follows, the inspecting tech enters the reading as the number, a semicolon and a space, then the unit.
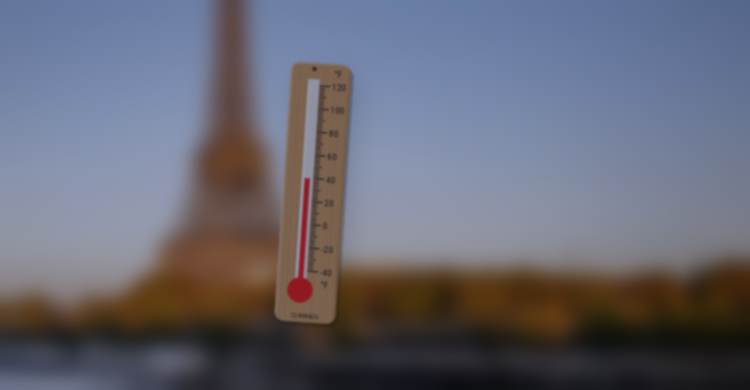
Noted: 40; °F
